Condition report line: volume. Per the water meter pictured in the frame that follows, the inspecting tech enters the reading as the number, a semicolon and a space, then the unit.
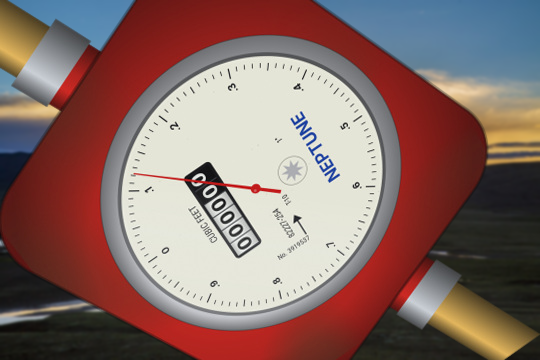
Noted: 0.12; ft³
